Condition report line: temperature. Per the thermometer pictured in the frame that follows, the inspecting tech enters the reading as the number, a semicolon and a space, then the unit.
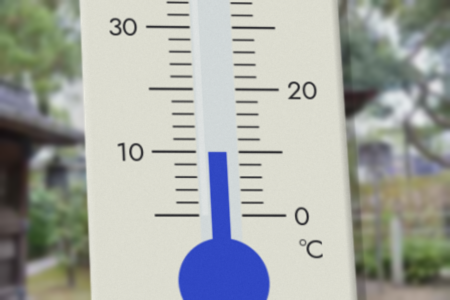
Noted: 10; °C
